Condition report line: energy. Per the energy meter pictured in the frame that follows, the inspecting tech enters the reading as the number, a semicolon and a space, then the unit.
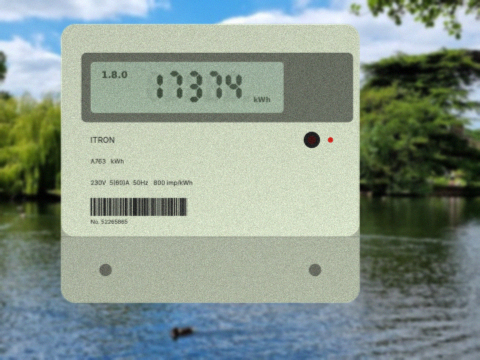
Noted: 17374; kWh
